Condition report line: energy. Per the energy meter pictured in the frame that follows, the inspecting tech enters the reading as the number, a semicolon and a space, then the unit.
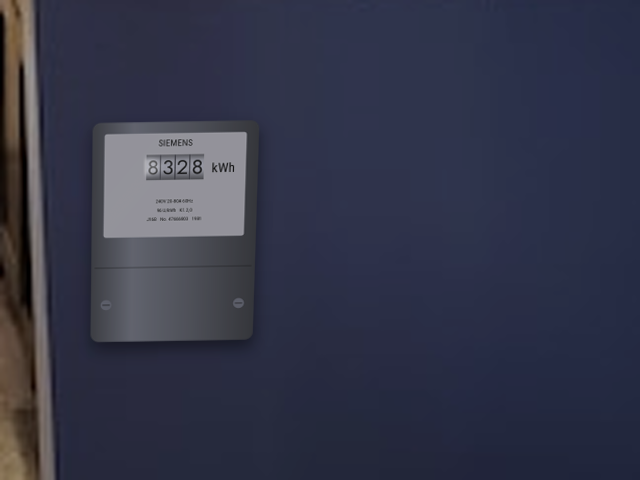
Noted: 8328; kWh
